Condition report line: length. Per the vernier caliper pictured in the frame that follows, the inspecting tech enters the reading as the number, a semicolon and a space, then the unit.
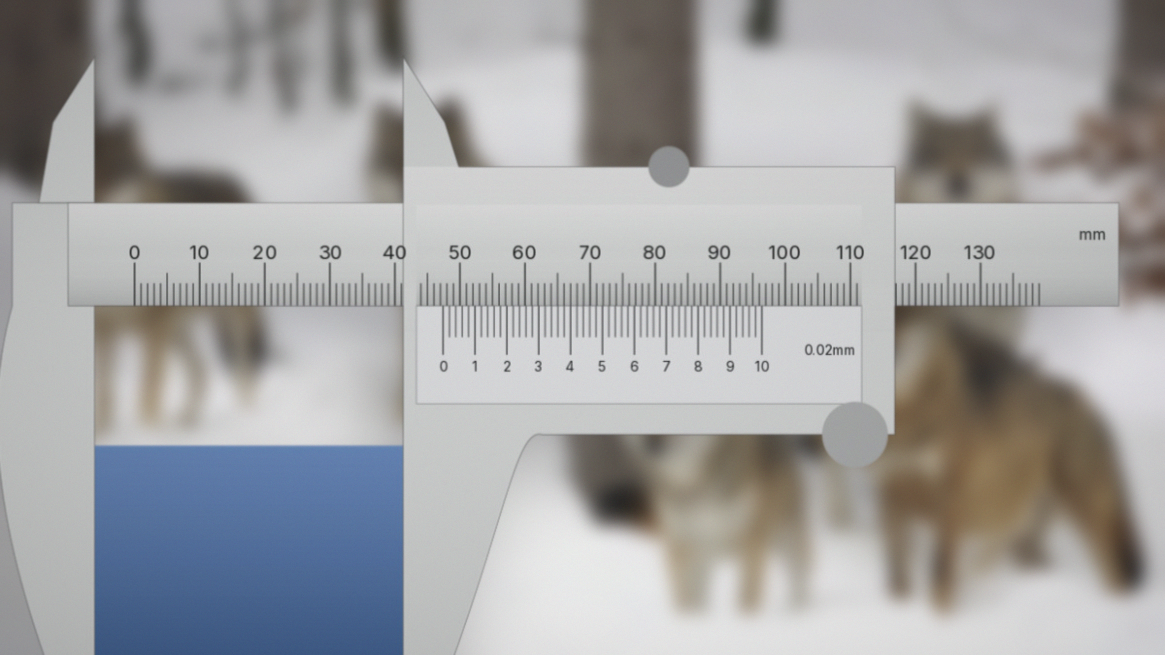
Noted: 47.4; mm
